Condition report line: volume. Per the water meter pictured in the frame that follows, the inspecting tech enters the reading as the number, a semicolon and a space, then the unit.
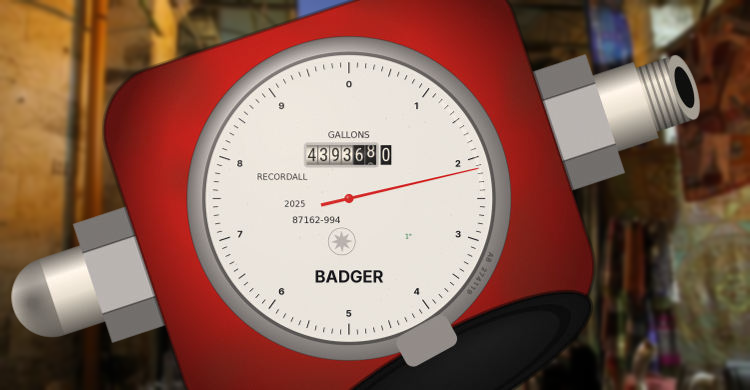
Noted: 4393682.1; gal
